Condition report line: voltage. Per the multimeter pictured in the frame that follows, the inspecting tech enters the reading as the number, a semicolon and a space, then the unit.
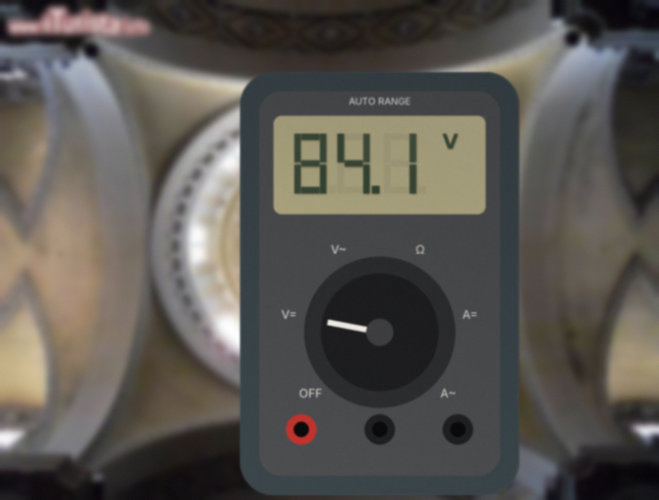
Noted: 84.1; V
